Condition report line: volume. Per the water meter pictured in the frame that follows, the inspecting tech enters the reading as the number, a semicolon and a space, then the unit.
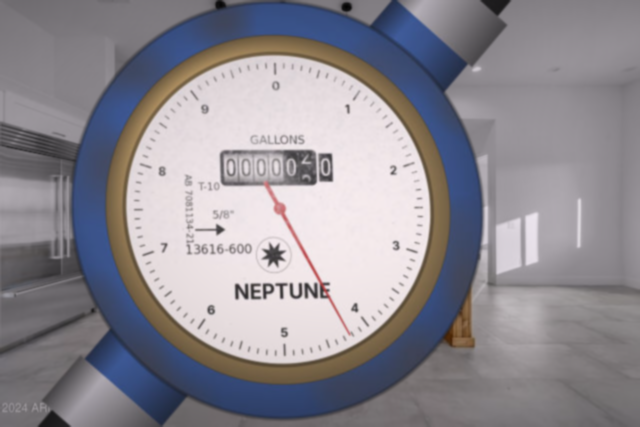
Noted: 24.2; gal
